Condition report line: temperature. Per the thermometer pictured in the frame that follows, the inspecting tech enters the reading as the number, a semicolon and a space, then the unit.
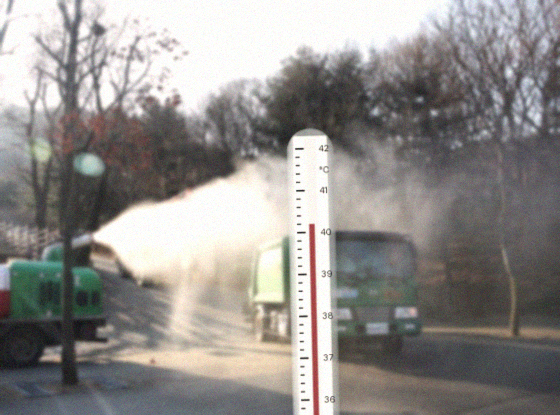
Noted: 40.2; °C
